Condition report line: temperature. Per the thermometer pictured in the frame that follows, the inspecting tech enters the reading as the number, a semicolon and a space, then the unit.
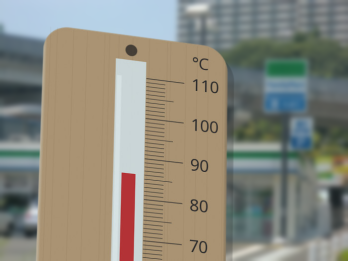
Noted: 86; °C
